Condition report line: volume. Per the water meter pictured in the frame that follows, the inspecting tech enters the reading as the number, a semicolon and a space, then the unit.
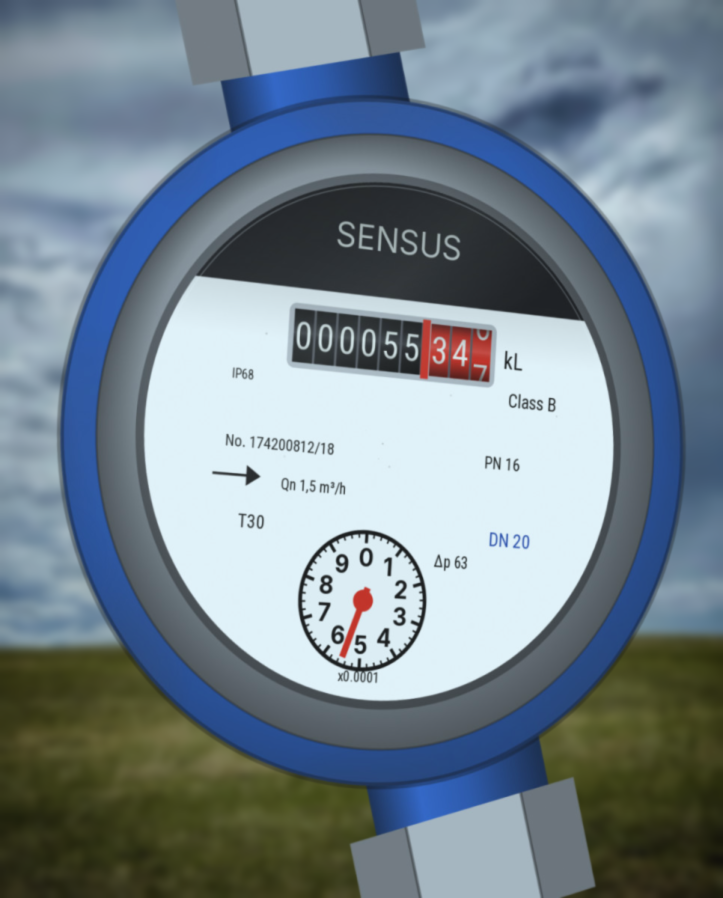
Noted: 55.3465; kL
